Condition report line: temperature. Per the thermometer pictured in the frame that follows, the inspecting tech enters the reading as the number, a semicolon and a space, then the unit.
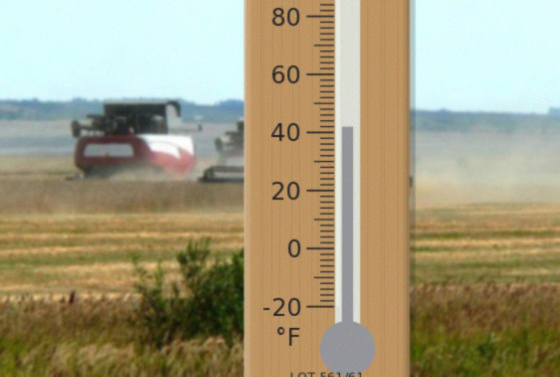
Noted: 42; °F
